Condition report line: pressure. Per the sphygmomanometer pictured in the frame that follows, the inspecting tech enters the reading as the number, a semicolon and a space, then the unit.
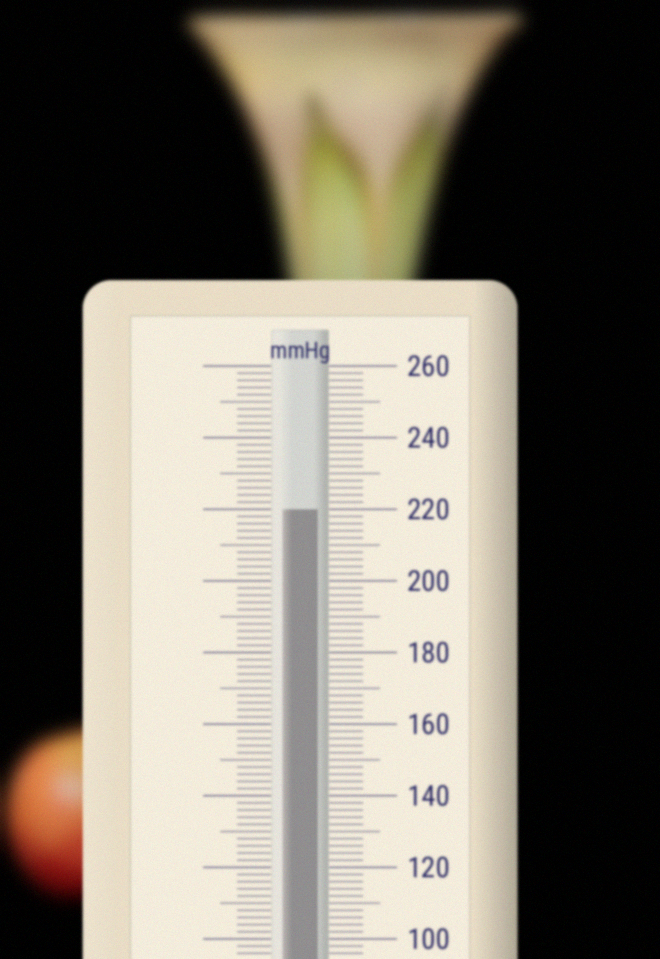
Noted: 220; mmHg
